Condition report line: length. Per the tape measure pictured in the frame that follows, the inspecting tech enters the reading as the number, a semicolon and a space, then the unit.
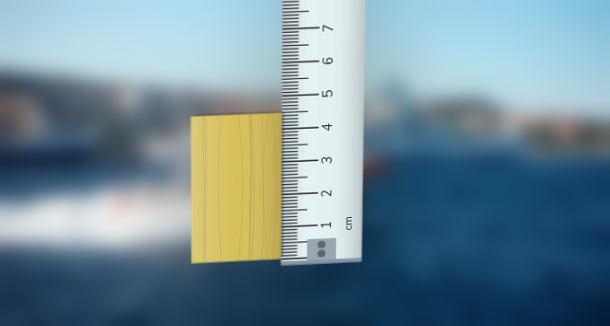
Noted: 4.5; cm
